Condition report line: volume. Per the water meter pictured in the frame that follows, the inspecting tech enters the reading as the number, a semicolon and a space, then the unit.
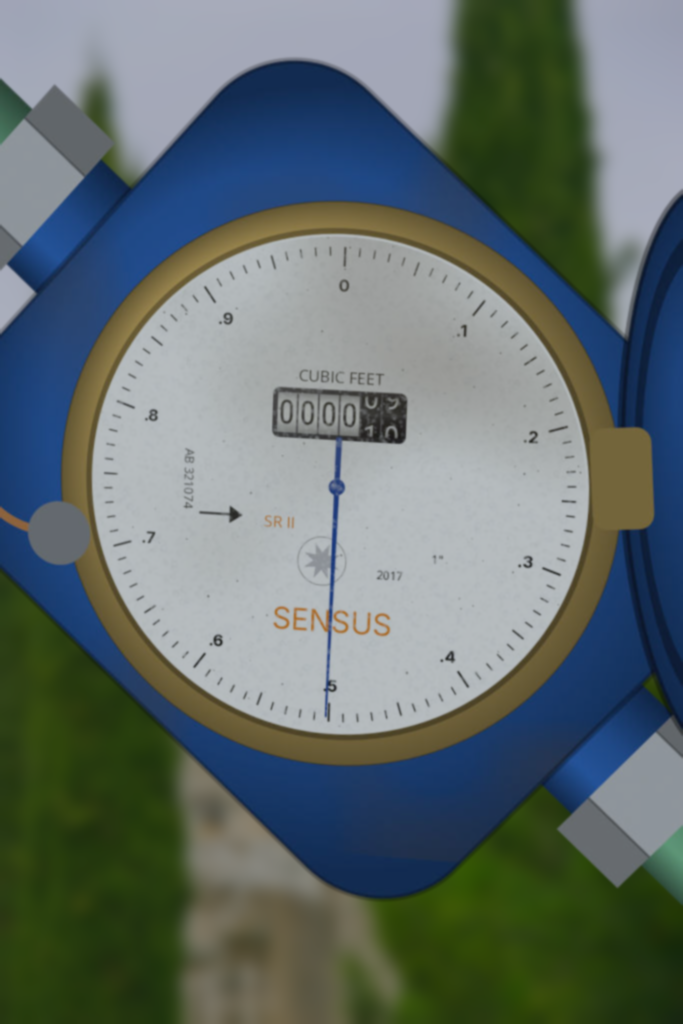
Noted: 9.50; ft³
